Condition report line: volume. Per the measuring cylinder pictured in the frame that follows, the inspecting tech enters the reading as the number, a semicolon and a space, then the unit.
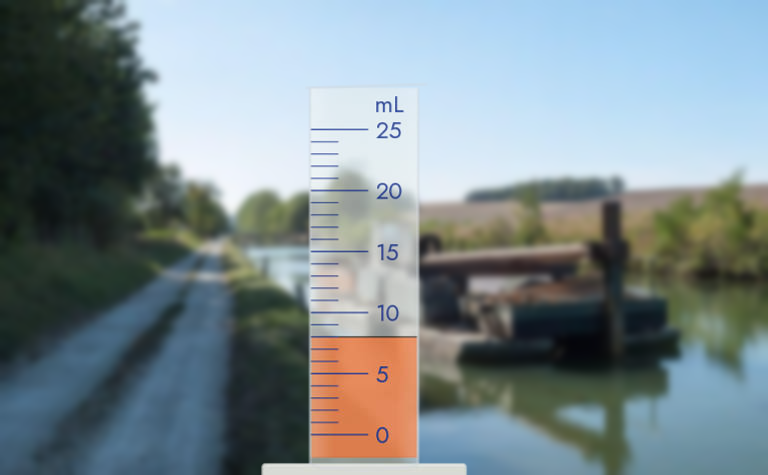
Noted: 8; mL
